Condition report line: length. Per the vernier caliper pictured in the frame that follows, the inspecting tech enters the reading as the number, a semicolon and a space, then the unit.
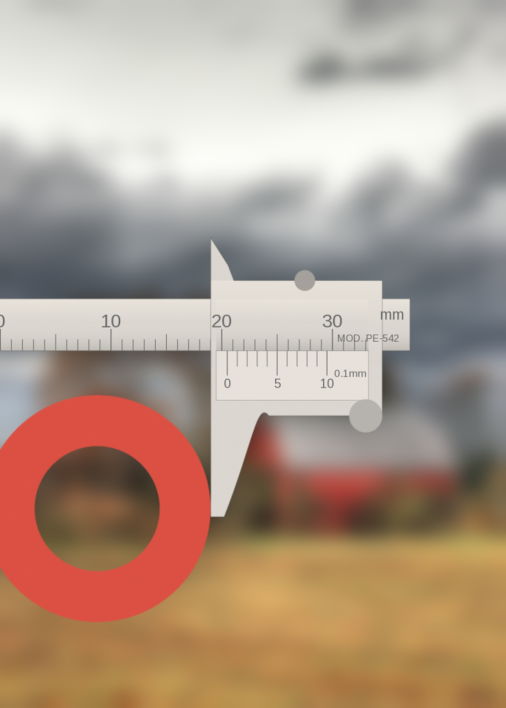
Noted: 20.5; mm
